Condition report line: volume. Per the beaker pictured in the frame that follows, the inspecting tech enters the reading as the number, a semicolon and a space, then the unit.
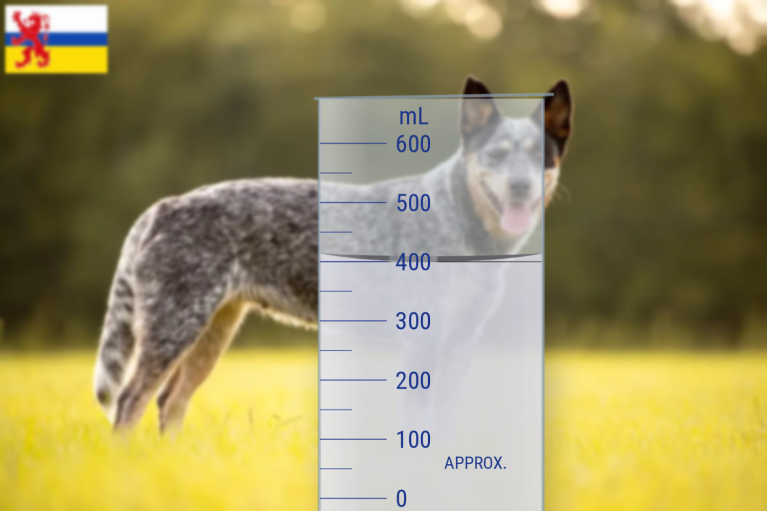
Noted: 400; mL
